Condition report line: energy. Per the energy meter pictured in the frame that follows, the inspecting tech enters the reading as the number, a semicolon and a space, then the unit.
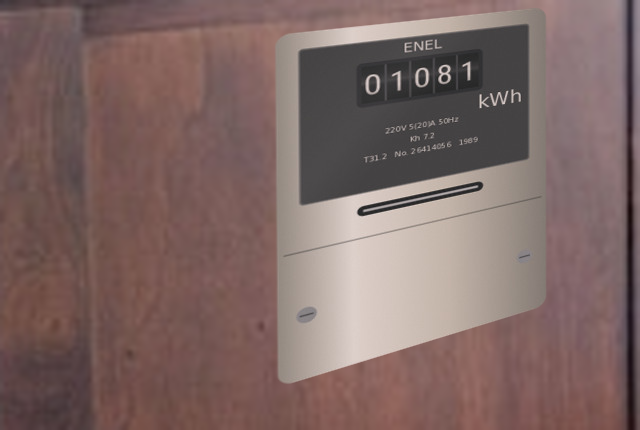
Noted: 1081; kWh
